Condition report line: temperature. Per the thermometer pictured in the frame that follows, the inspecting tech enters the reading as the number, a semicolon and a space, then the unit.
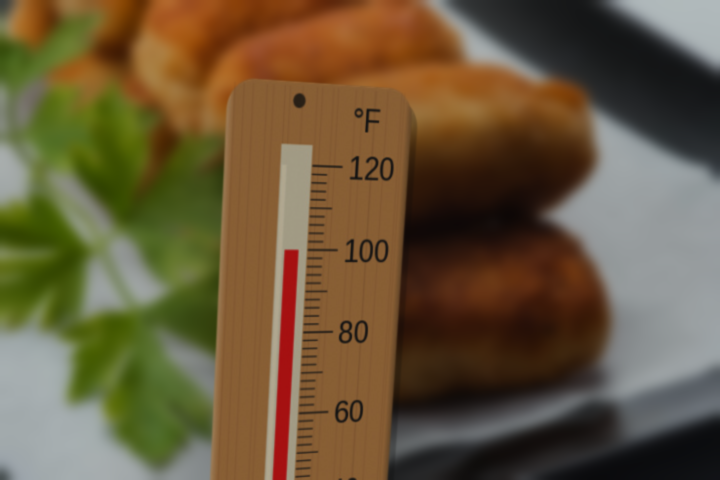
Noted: 100; °F
